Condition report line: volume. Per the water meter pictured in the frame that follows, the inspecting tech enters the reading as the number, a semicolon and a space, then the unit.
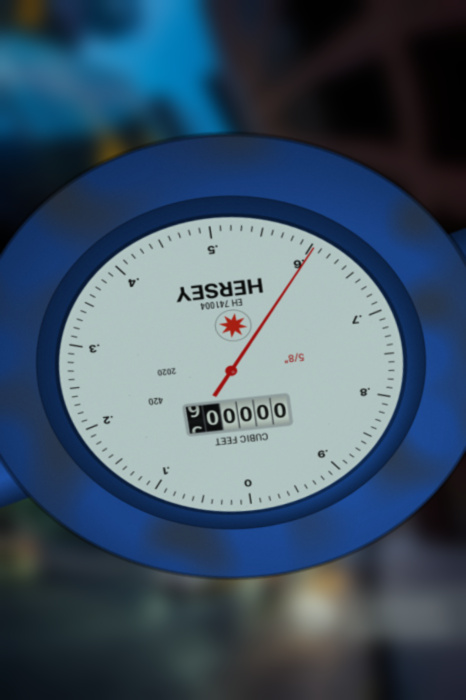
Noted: 5.60; ft³
